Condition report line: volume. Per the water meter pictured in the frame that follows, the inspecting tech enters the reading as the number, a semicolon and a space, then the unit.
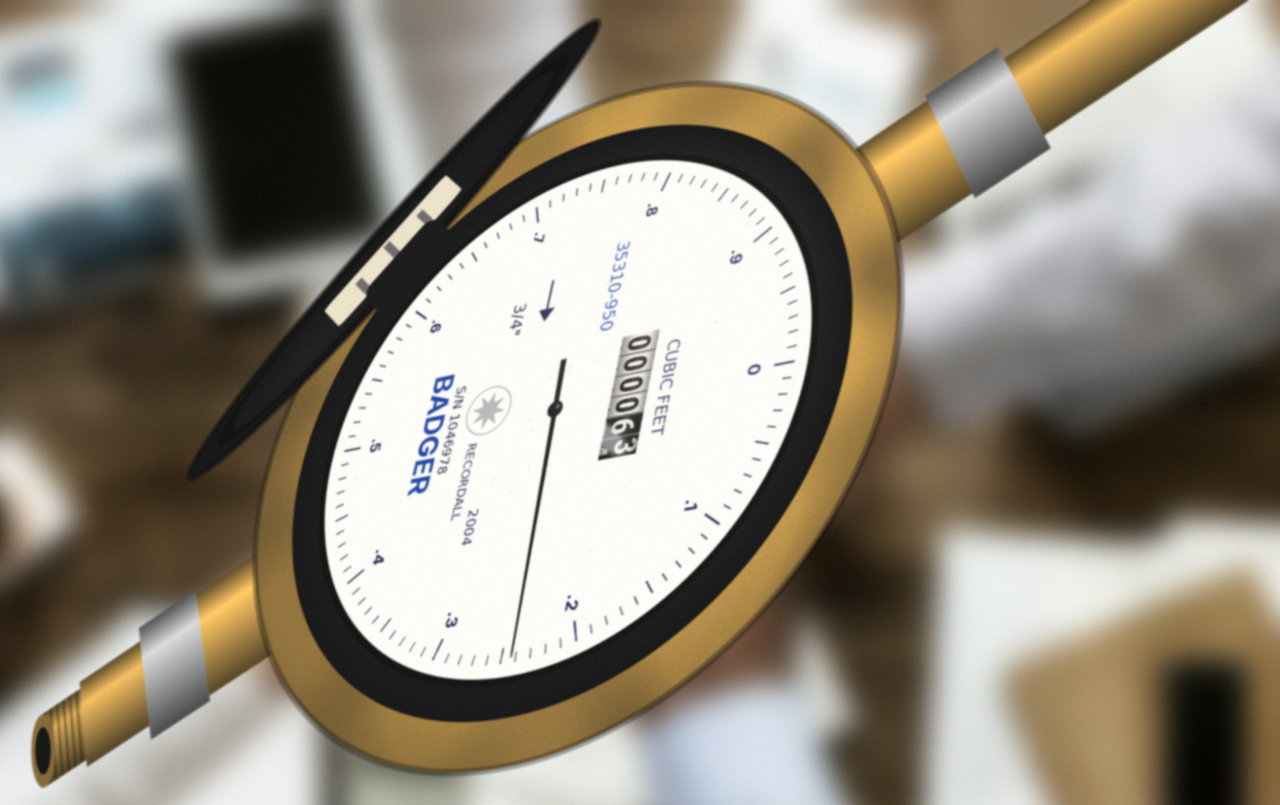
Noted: 63.24; ft³
